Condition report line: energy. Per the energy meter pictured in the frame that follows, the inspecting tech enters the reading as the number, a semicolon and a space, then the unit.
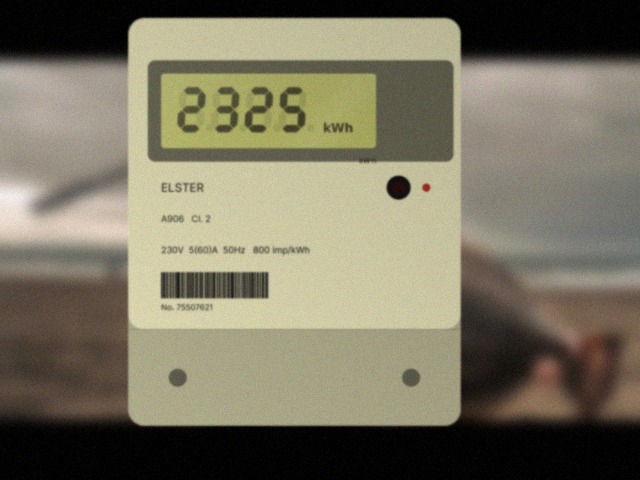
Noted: 2325; kWh
